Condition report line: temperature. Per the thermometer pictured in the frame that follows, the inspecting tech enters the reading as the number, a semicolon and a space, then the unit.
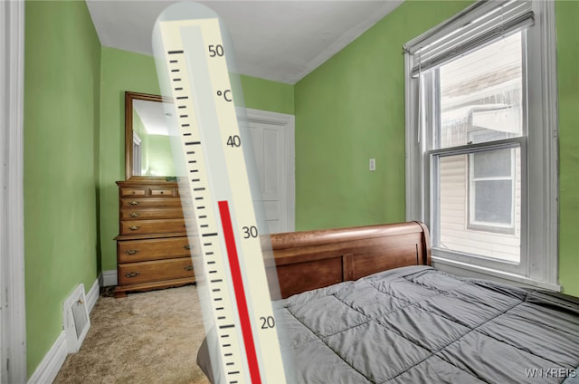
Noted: 33.5; °C
